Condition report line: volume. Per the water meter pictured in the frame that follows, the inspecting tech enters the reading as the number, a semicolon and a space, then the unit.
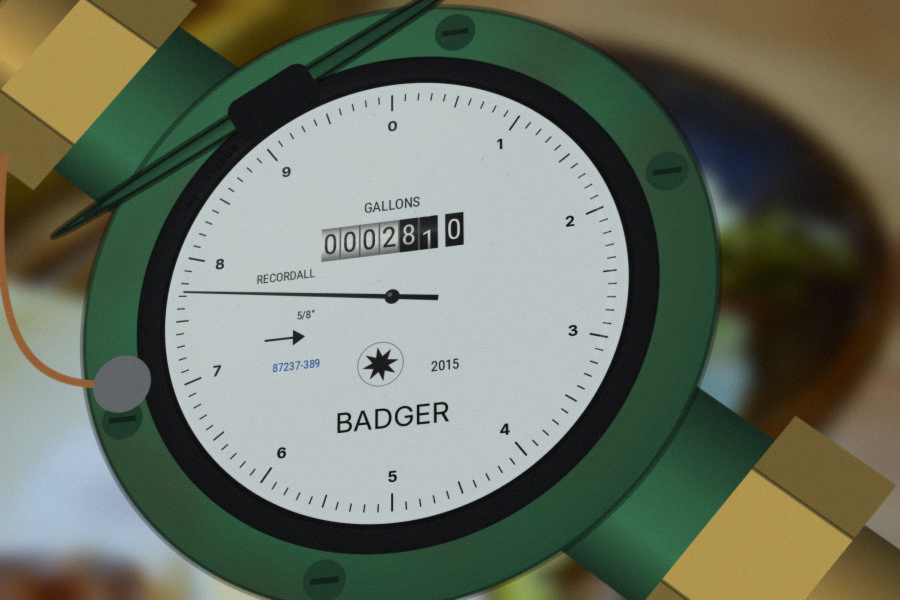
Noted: 2807.7; gal
